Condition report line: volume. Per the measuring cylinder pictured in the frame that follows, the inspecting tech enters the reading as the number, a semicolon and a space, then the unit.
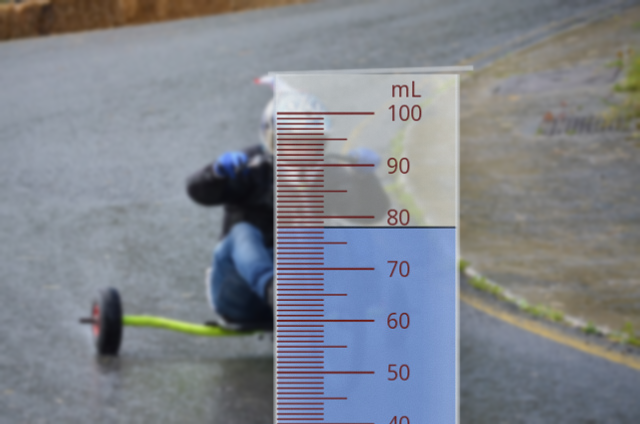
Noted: 78; mL
